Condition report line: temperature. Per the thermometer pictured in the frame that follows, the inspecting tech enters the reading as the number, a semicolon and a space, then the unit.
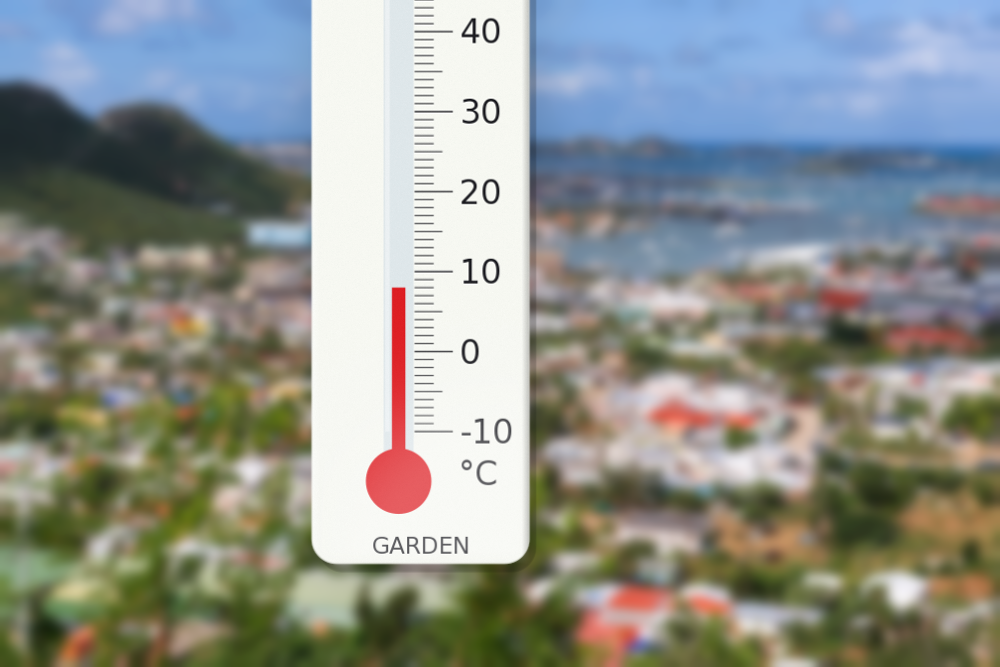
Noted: 8; °C
